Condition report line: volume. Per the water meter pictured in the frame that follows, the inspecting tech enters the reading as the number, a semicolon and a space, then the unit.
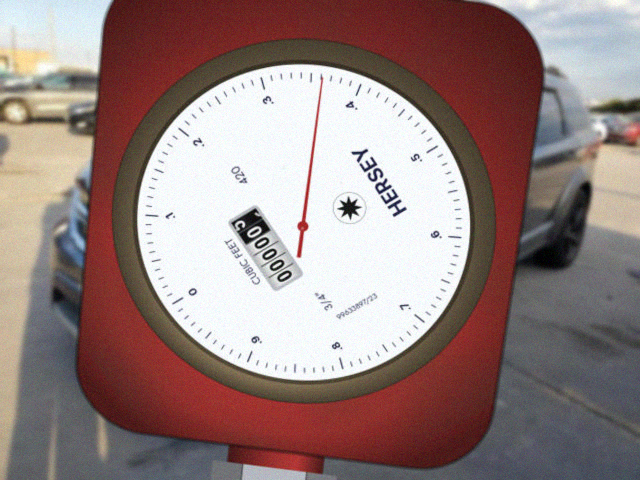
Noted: 5.36; ft³
